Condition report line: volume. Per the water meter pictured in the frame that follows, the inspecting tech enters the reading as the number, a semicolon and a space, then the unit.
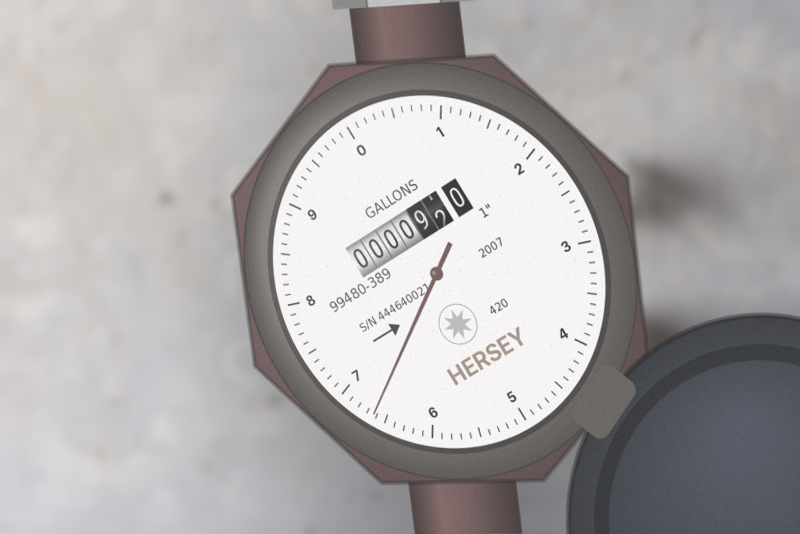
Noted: 916.6; gal
